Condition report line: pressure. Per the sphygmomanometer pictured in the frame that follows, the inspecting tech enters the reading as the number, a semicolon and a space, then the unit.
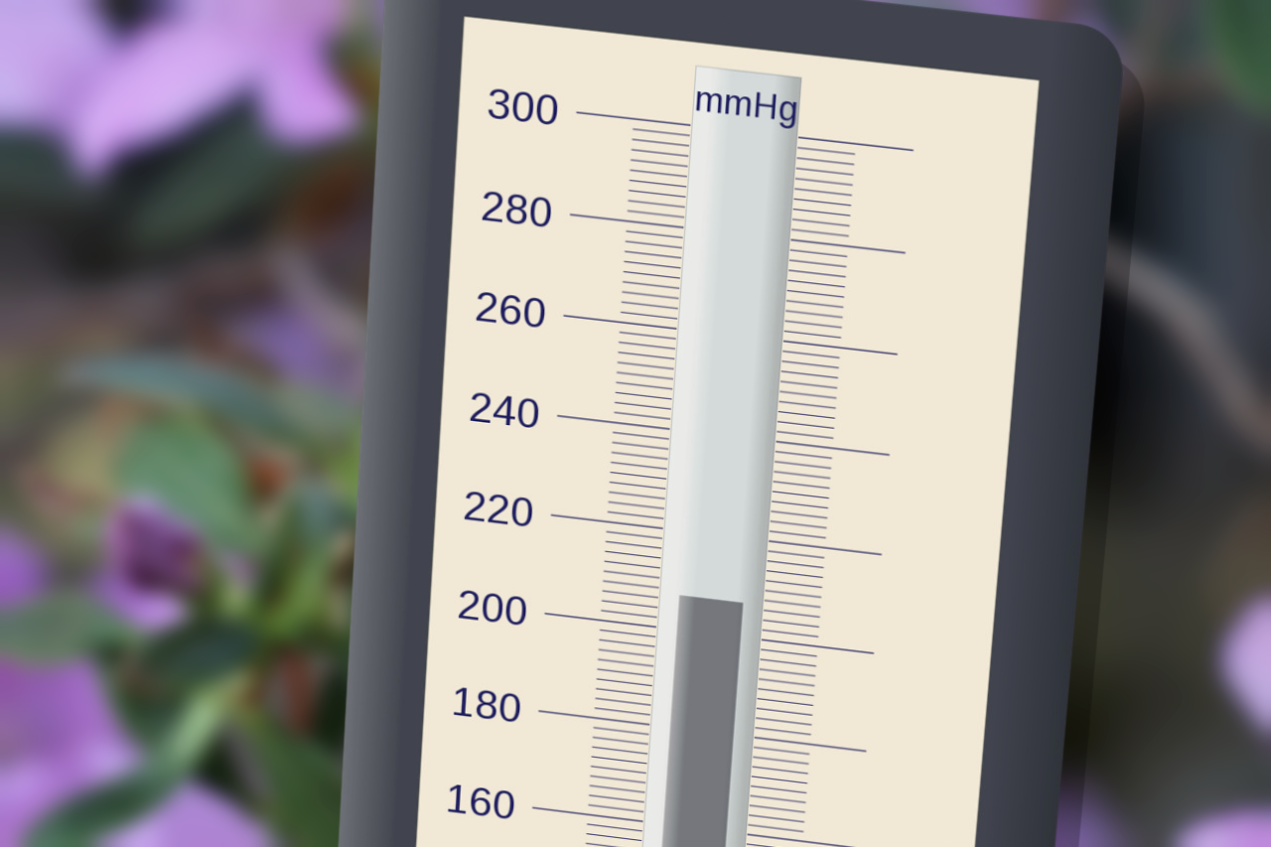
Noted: 207; mmHg
